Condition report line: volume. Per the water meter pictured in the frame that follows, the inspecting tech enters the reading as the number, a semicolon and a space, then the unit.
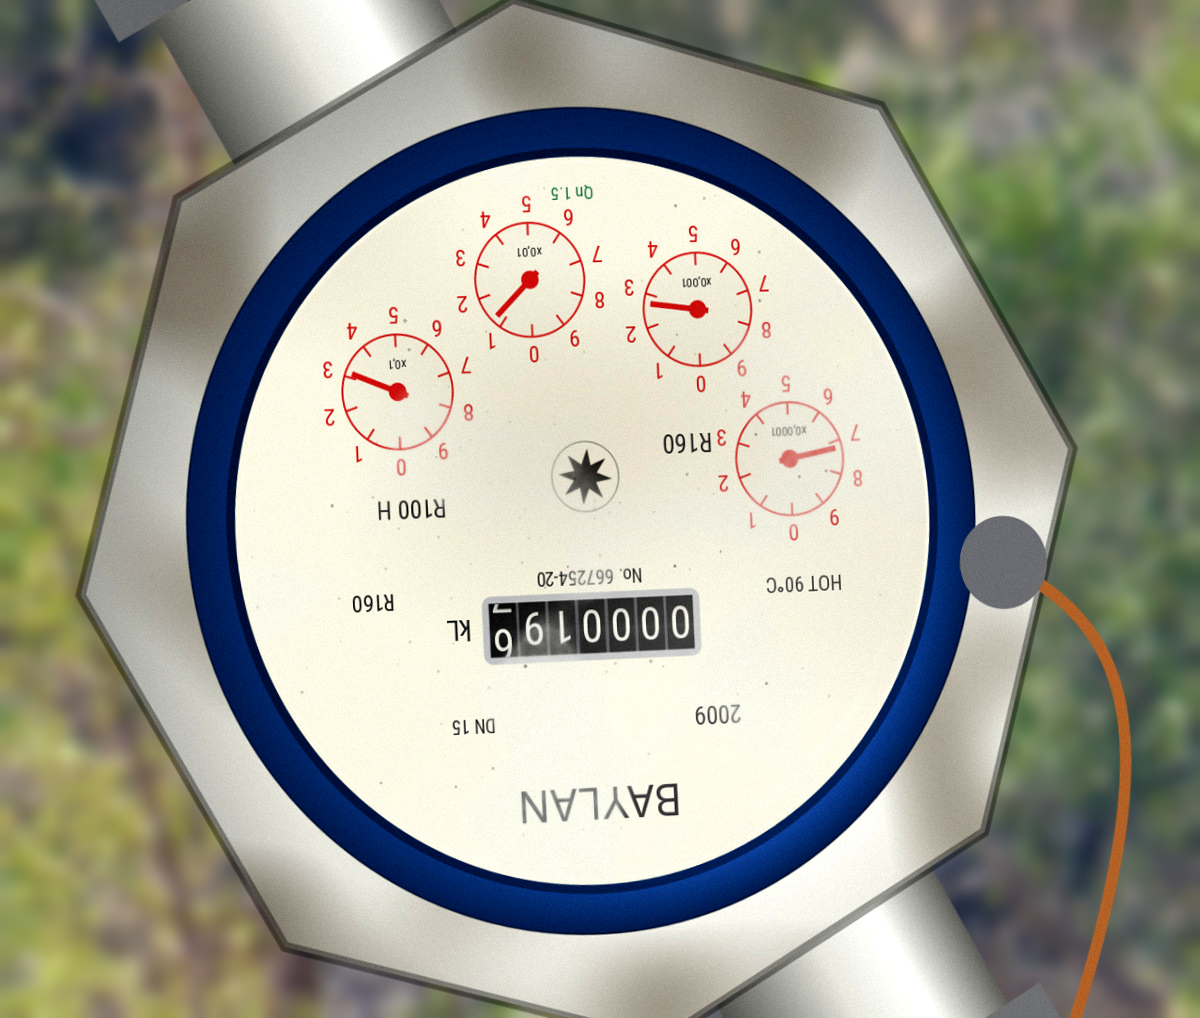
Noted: 196.3127; kL
